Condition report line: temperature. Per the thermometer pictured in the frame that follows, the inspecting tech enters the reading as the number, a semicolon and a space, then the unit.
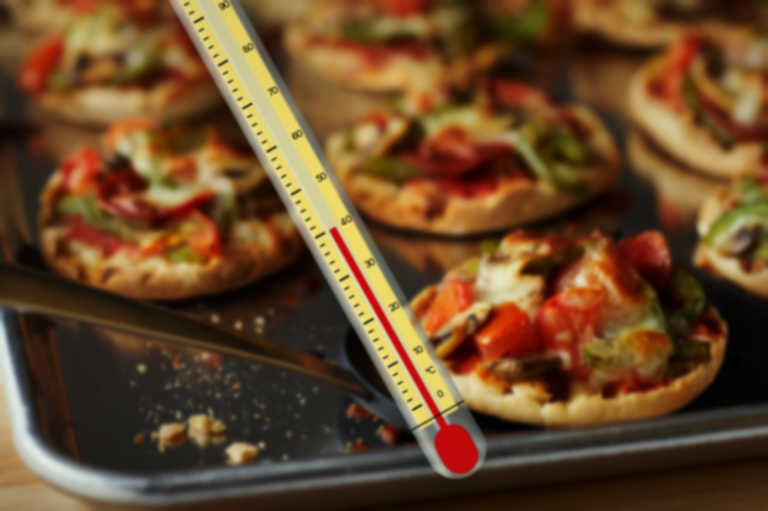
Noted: 40; °C
